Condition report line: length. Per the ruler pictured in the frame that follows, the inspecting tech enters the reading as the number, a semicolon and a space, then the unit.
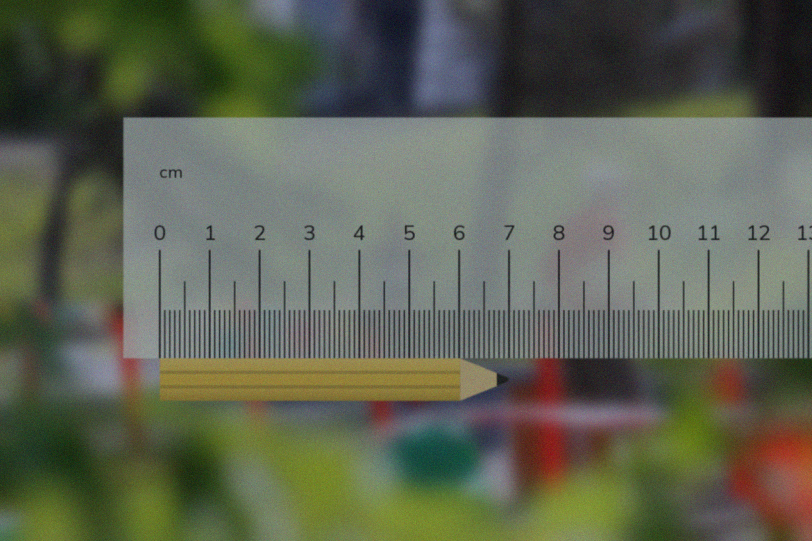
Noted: 7; cm
